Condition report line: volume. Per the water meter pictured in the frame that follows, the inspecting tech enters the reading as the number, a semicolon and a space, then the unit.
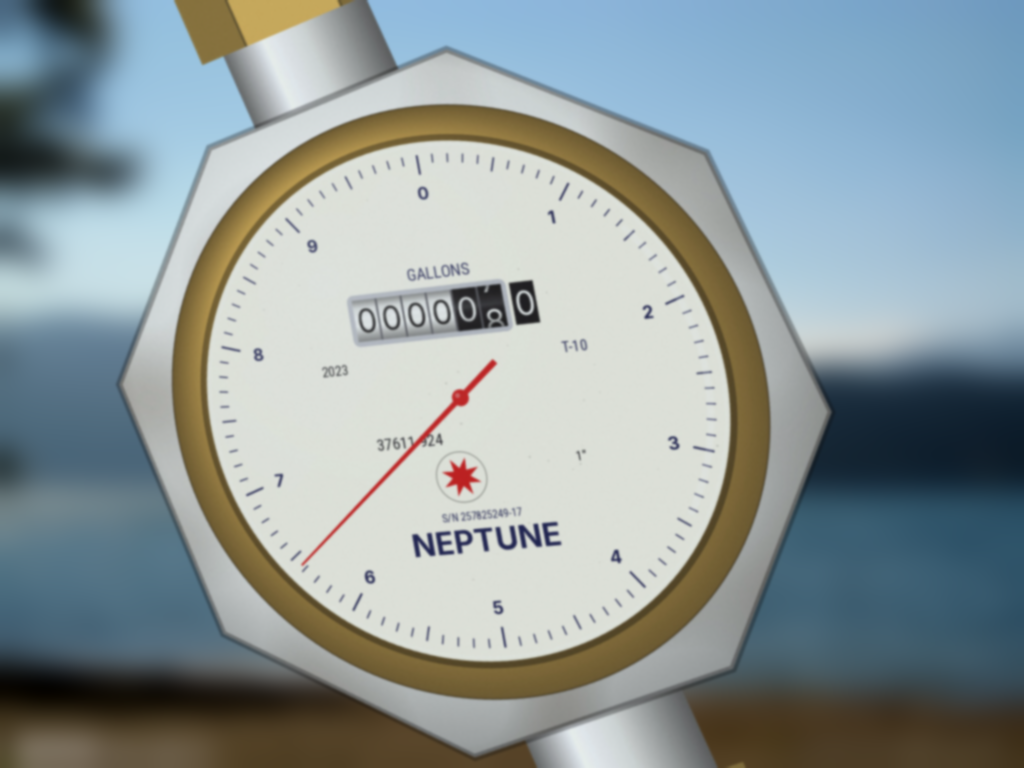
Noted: 76.4; gal
